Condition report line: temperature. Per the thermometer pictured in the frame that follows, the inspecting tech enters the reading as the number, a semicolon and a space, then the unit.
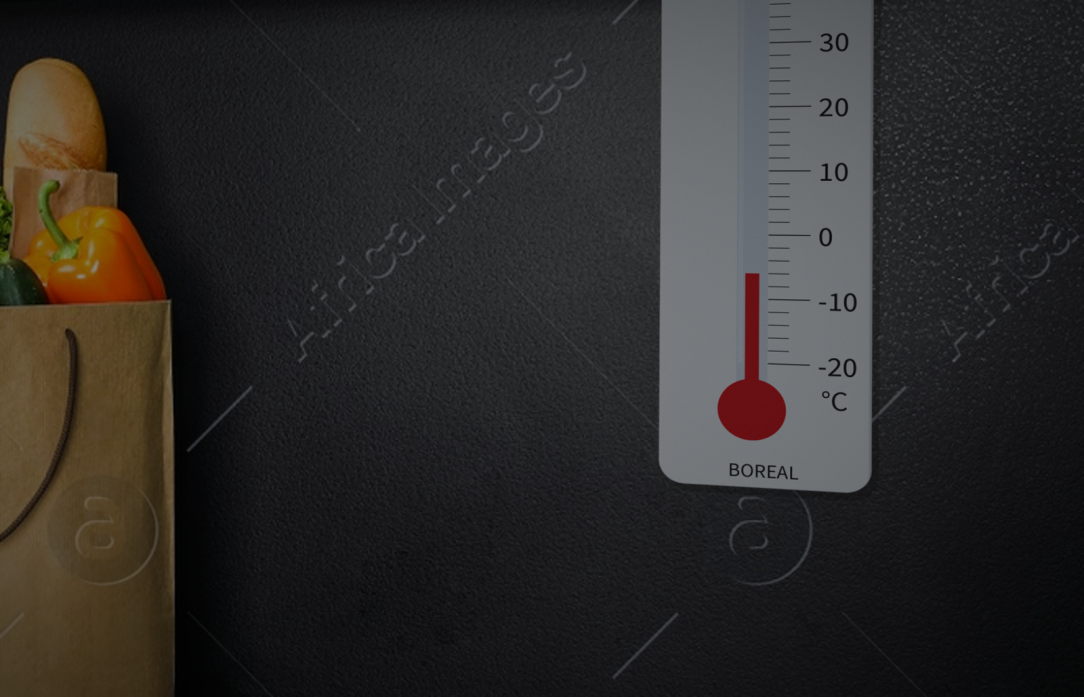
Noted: -6; °C
